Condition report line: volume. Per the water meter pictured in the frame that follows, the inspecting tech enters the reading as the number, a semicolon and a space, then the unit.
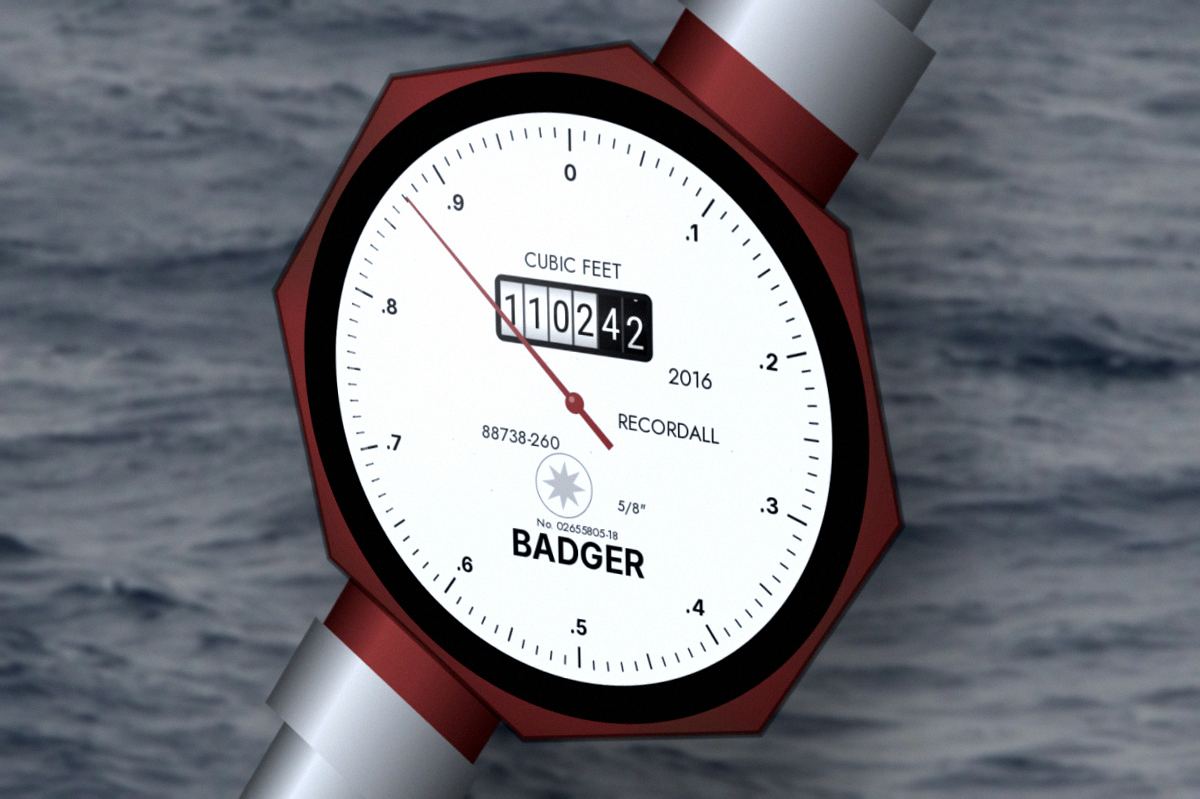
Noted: 110241.87; ft³
